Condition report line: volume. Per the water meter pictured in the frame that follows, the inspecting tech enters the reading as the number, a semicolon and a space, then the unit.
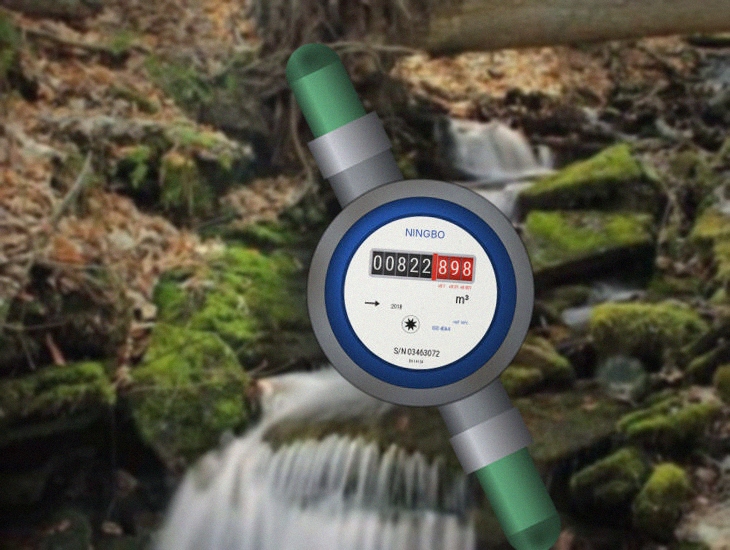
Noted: 822.898; m³
